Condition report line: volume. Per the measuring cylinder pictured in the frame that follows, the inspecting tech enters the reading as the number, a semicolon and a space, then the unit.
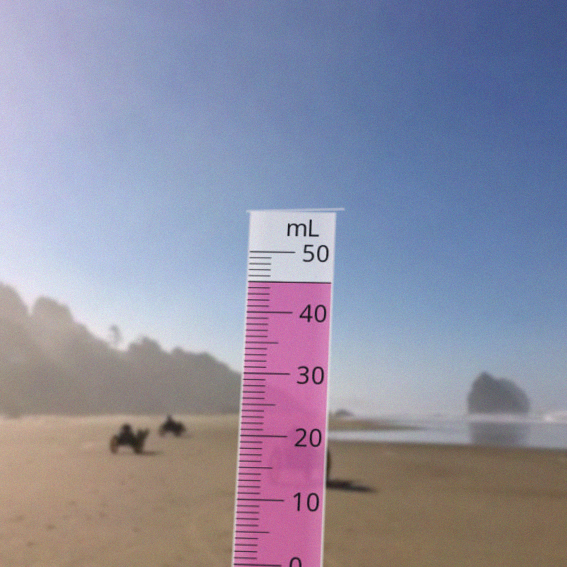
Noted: 45; mL
